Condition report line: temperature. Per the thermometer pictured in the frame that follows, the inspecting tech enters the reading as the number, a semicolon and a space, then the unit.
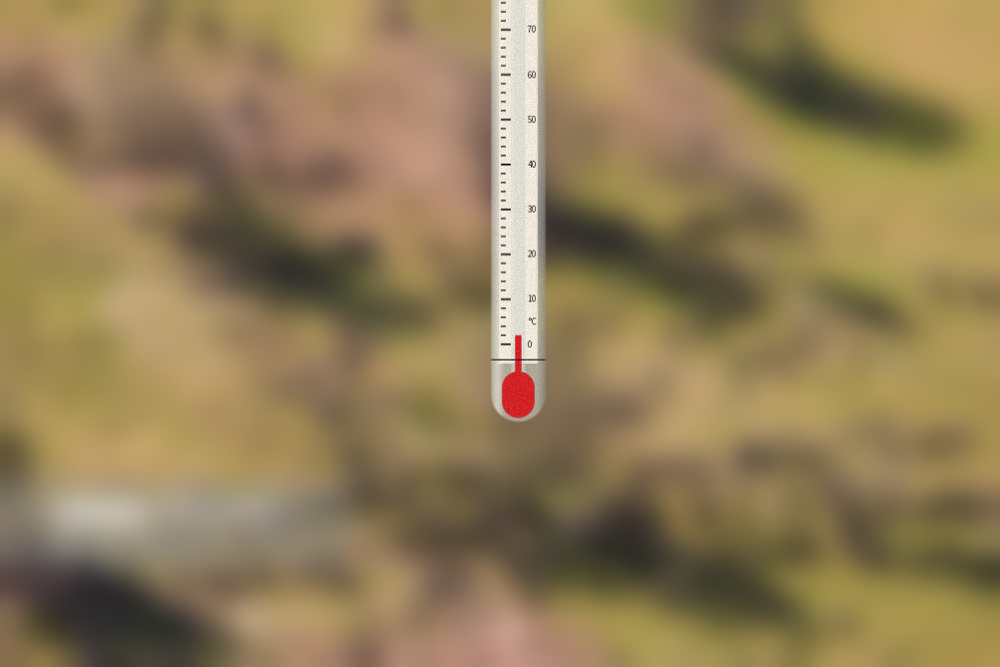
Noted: 2; °C
